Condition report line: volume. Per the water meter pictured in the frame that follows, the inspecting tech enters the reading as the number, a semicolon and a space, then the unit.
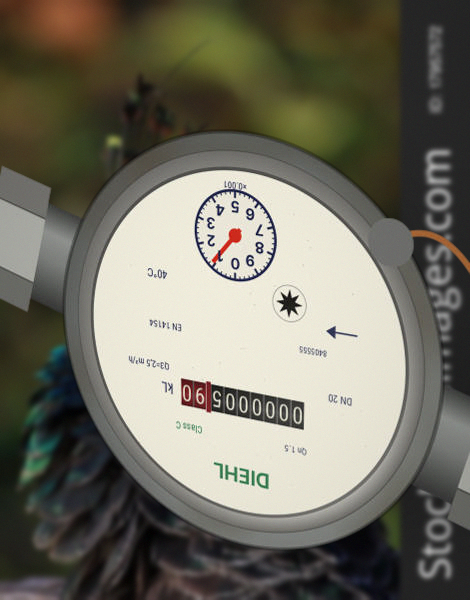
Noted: 5.901; kL
